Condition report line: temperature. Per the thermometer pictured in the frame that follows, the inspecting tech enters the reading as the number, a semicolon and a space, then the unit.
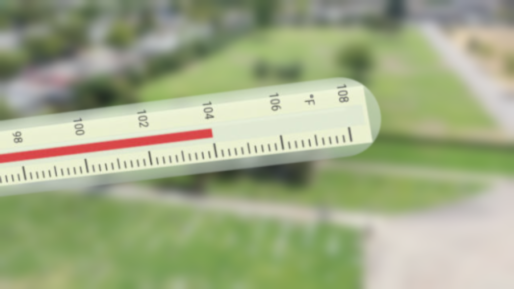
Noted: 104; °F
